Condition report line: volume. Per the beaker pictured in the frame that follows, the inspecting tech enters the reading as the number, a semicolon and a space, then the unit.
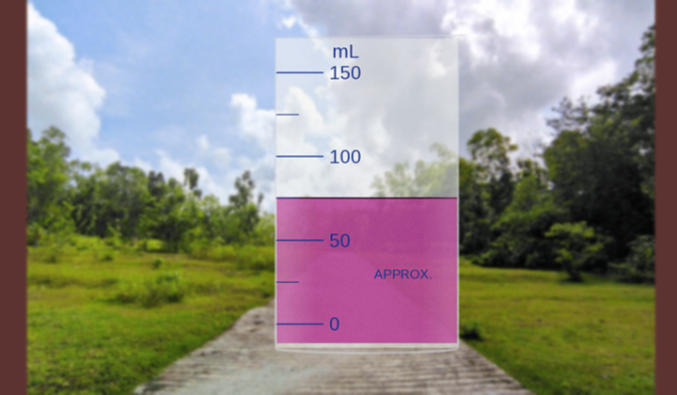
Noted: 75; mL
